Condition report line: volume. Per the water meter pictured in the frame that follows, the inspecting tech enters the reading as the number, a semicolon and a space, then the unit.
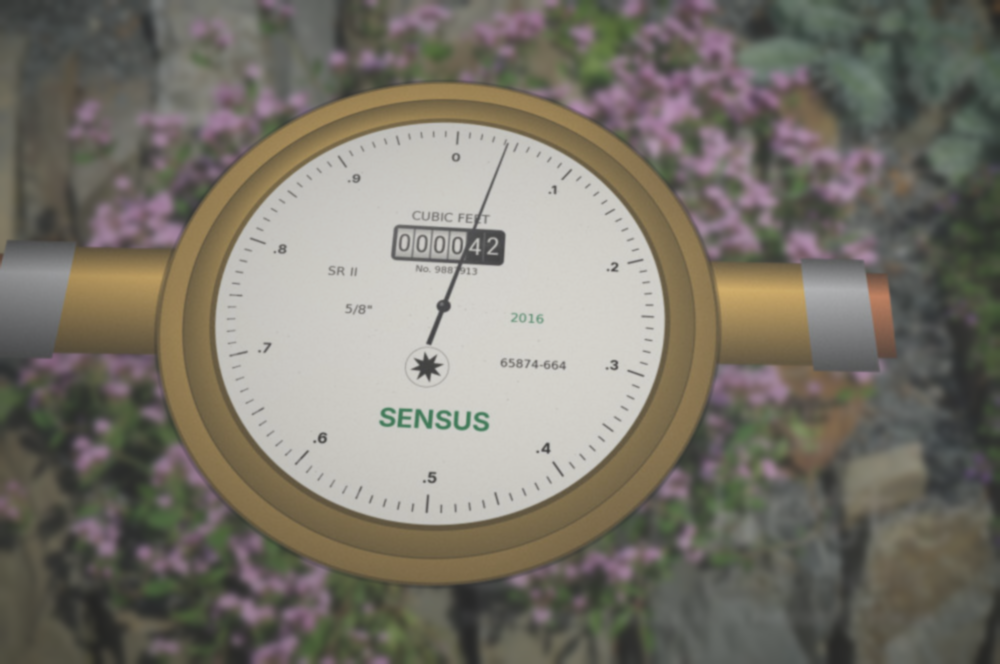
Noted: 42.04; ft³
